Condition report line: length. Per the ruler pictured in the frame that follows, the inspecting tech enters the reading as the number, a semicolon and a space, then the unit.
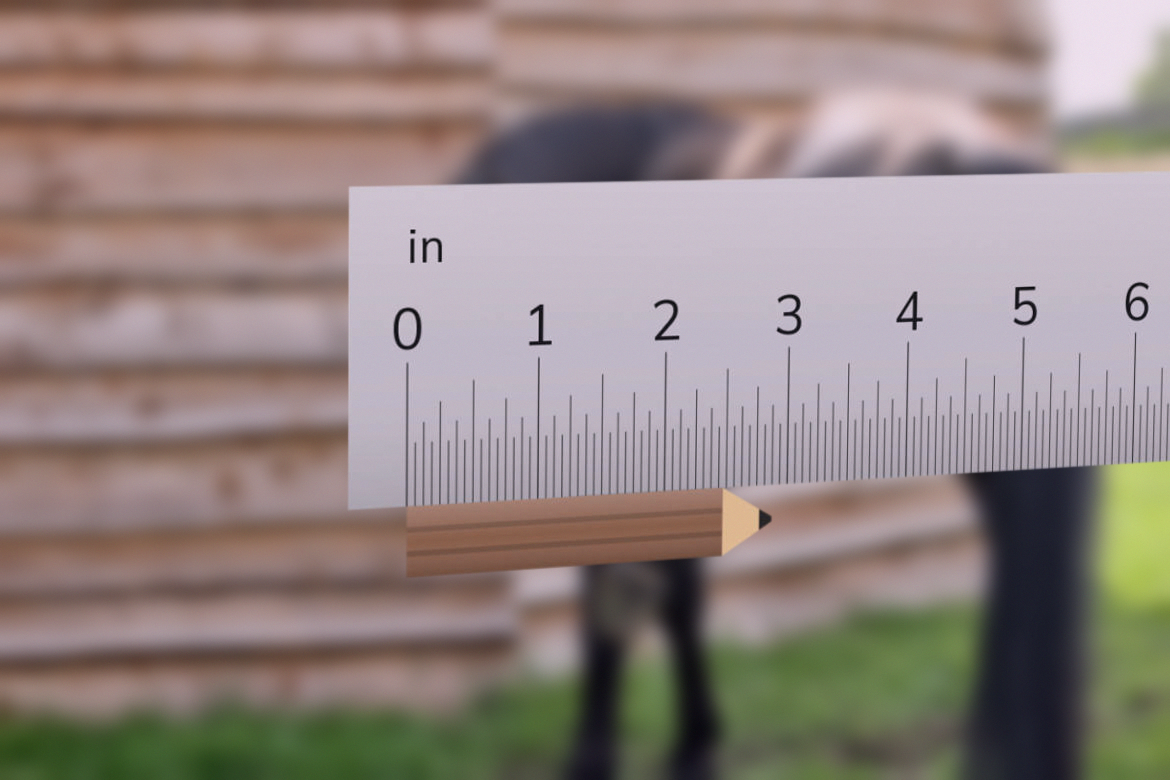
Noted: 2.875; in
